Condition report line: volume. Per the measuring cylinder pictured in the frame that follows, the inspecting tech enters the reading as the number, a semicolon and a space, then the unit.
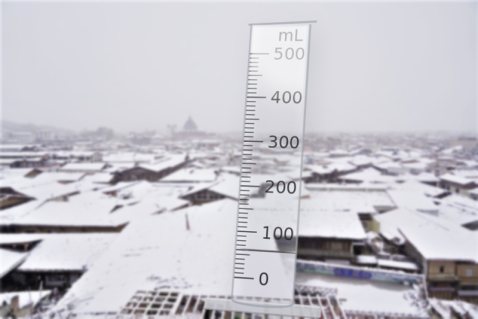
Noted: 60; mL
